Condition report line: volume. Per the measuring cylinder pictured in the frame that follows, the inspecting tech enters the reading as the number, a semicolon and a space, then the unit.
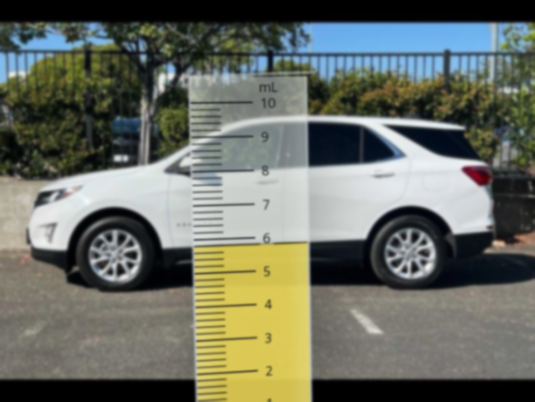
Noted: 5.8; mL
